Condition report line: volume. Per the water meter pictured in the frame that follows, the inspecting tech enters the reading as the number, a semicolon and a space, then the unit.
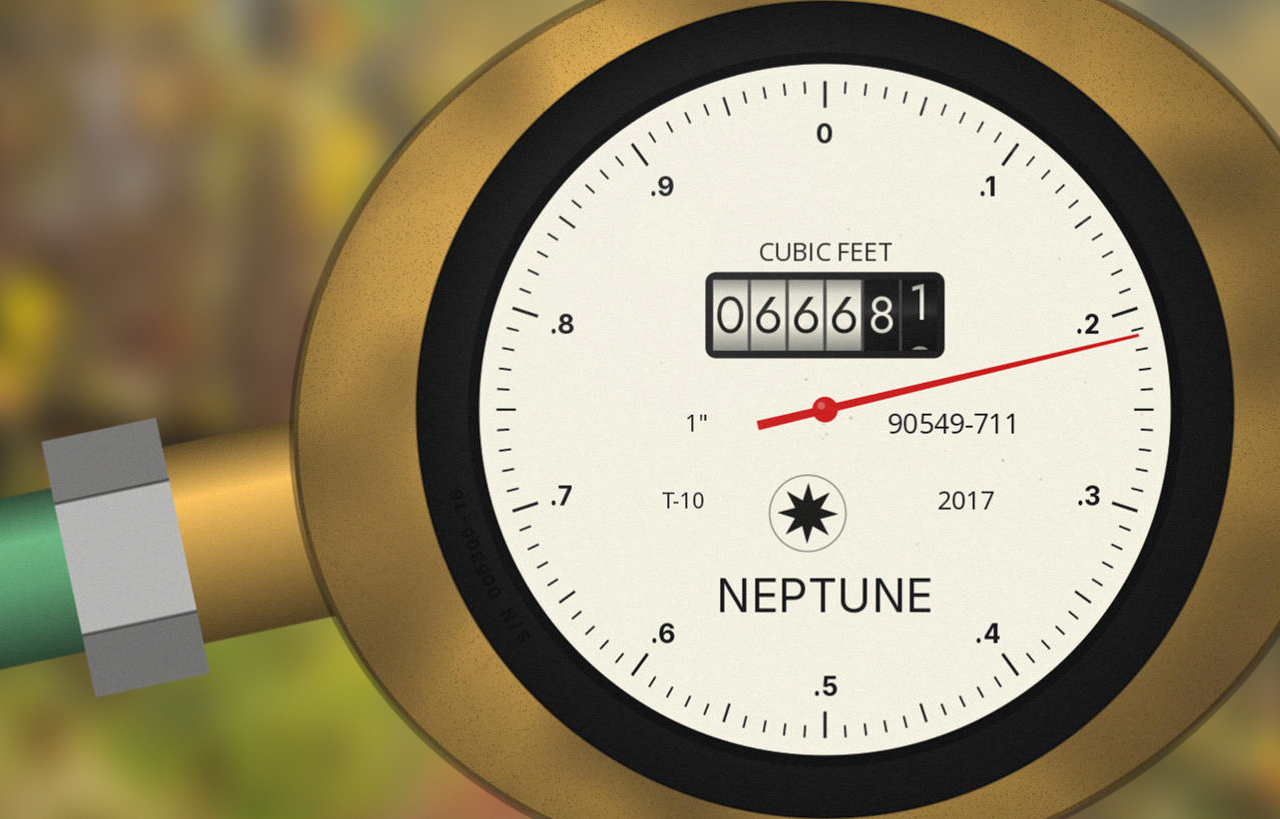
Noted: 66681.21; ft³
